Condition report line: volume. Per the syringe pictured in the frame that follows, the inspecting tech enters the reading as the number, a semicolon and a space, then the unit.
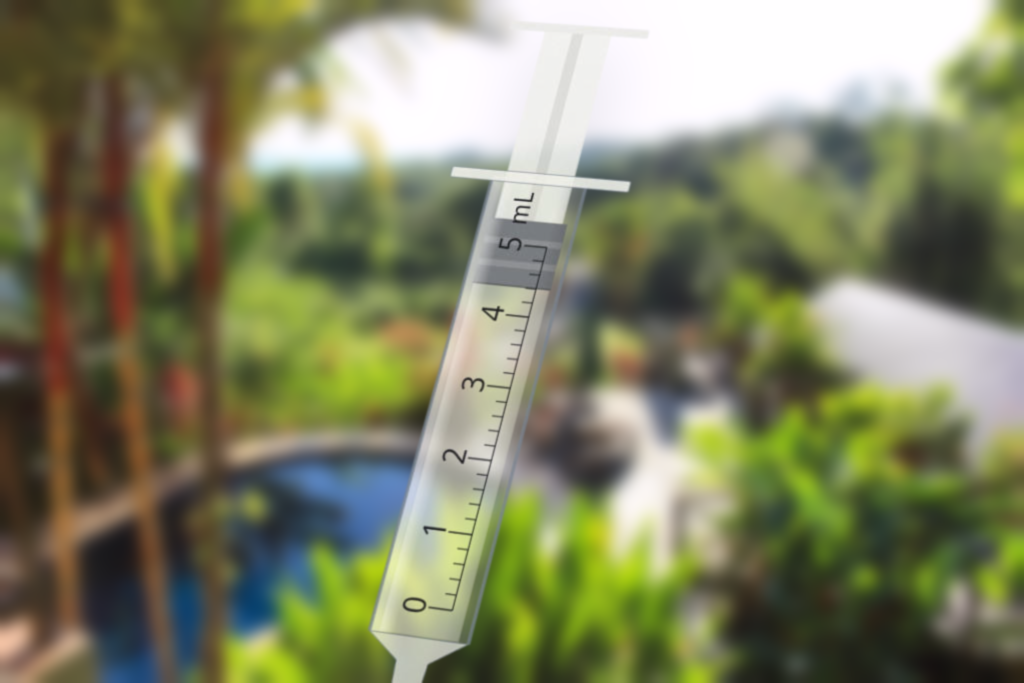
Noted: 4.4; mL
